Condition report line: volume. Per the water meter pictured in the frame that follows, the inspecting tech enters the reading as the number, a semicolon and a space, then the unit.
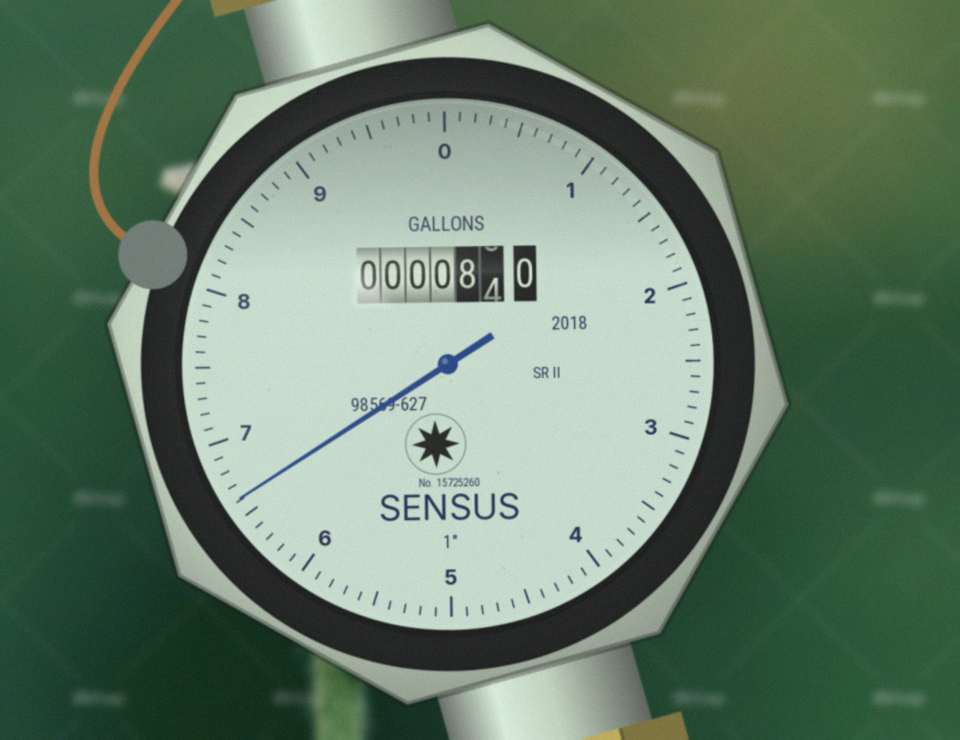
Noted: 836.6; gal
